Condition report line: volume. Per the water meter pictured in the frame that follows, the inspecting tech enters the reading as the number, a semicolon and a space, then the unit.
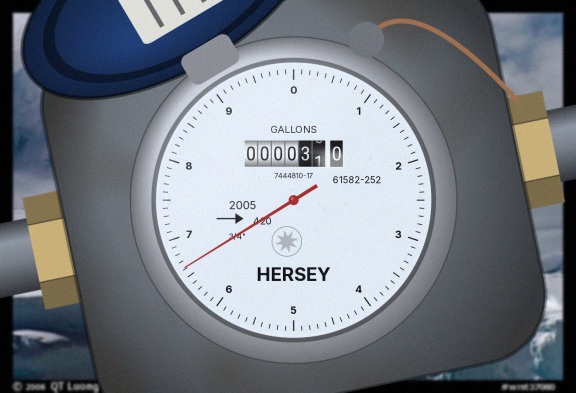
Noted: 306.6; gal
